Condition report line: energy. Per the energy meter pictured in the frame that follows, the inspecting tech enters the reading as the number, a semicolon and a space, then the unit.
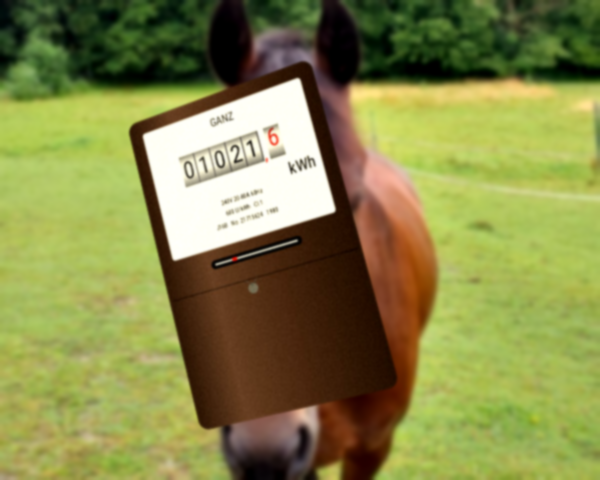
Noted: 1021.6; kWh
